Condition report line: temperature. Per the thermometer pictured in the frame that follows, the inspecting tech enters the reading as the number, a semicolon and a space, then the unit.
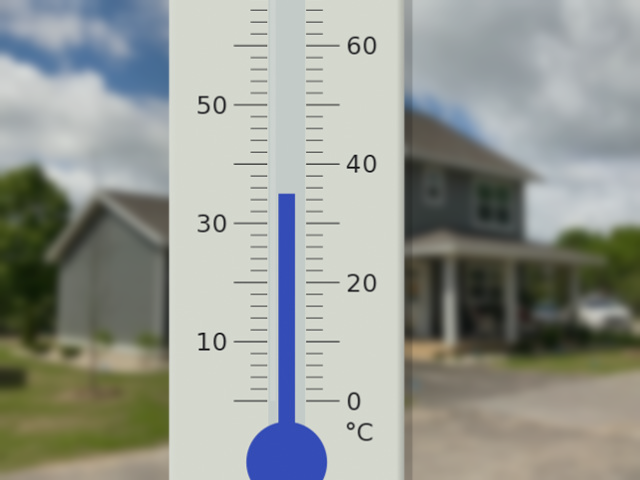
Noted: 35; °C
